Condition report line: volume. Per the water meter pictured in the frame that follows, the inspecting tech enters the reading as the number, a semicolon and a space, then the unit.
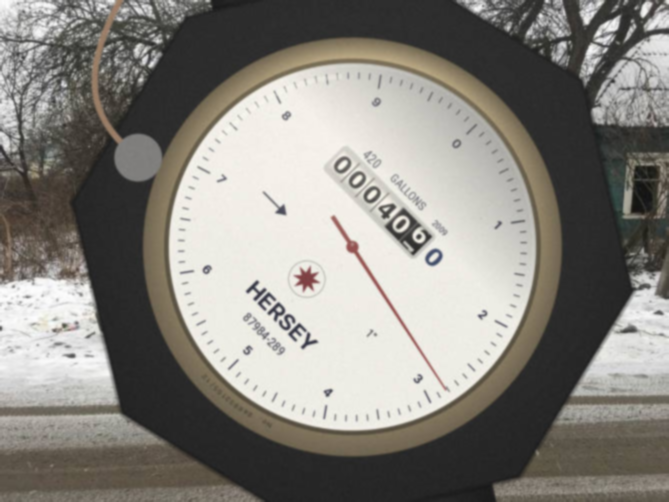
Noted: 4062.8; gal
